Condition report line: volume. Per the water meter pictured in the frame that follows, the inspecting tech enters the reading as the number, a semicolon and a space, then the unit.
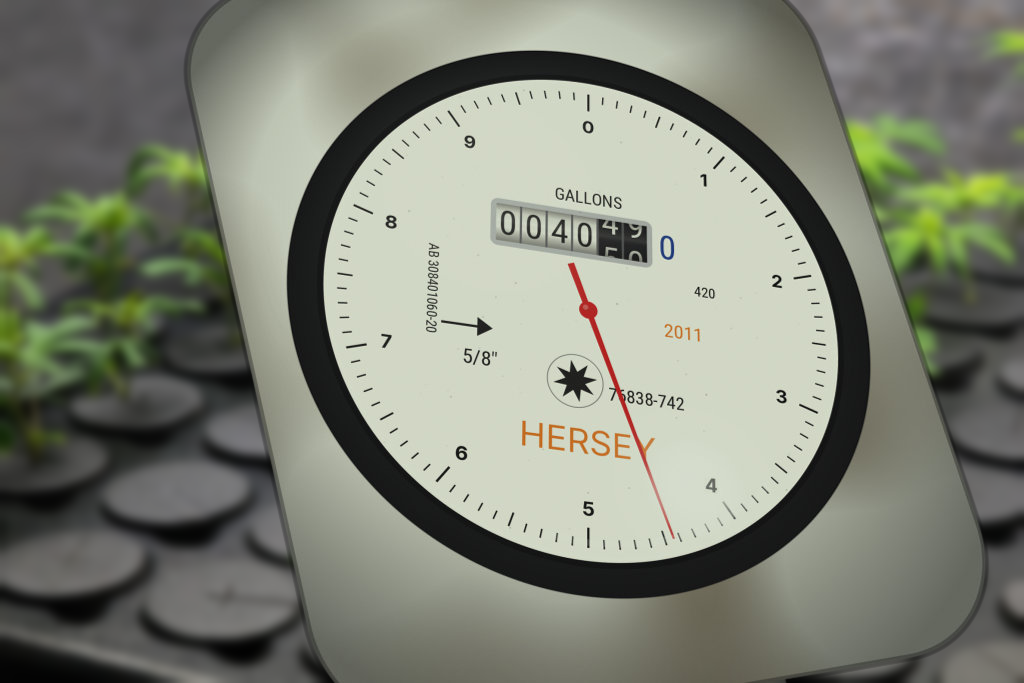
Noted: 40494.4; gal
